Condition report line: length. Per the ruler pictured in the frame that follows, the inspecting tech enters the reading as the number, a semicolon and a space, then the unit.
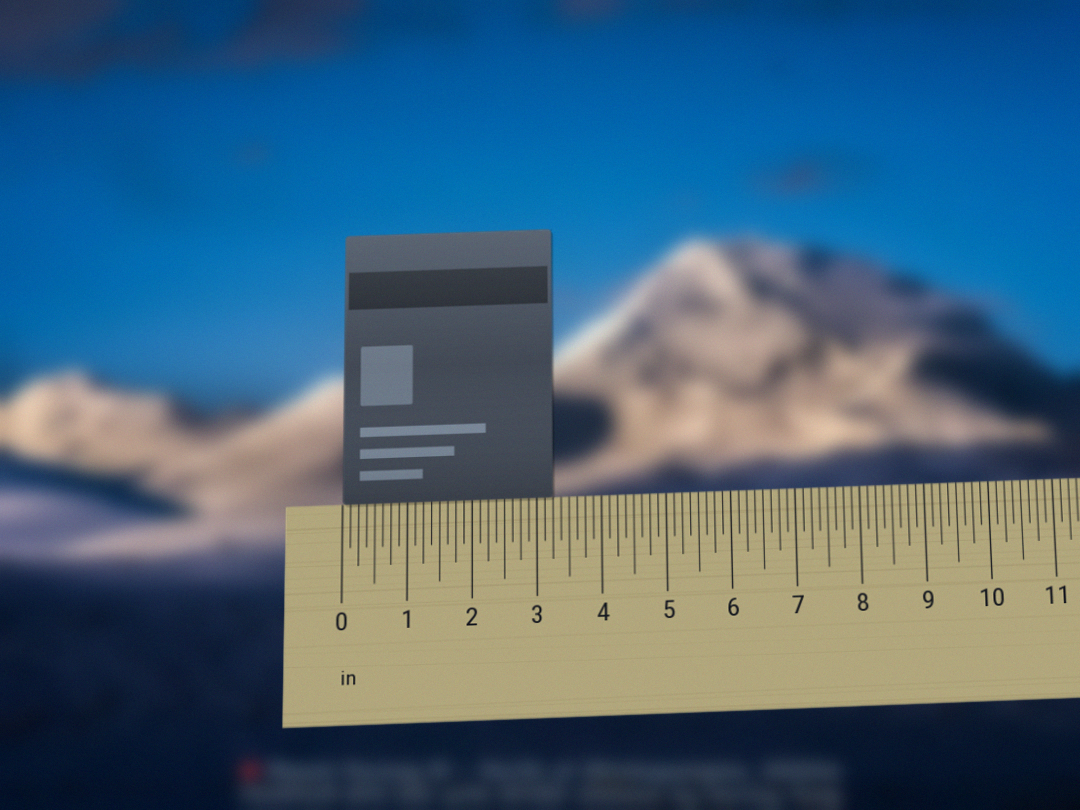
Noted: 3.25; in
